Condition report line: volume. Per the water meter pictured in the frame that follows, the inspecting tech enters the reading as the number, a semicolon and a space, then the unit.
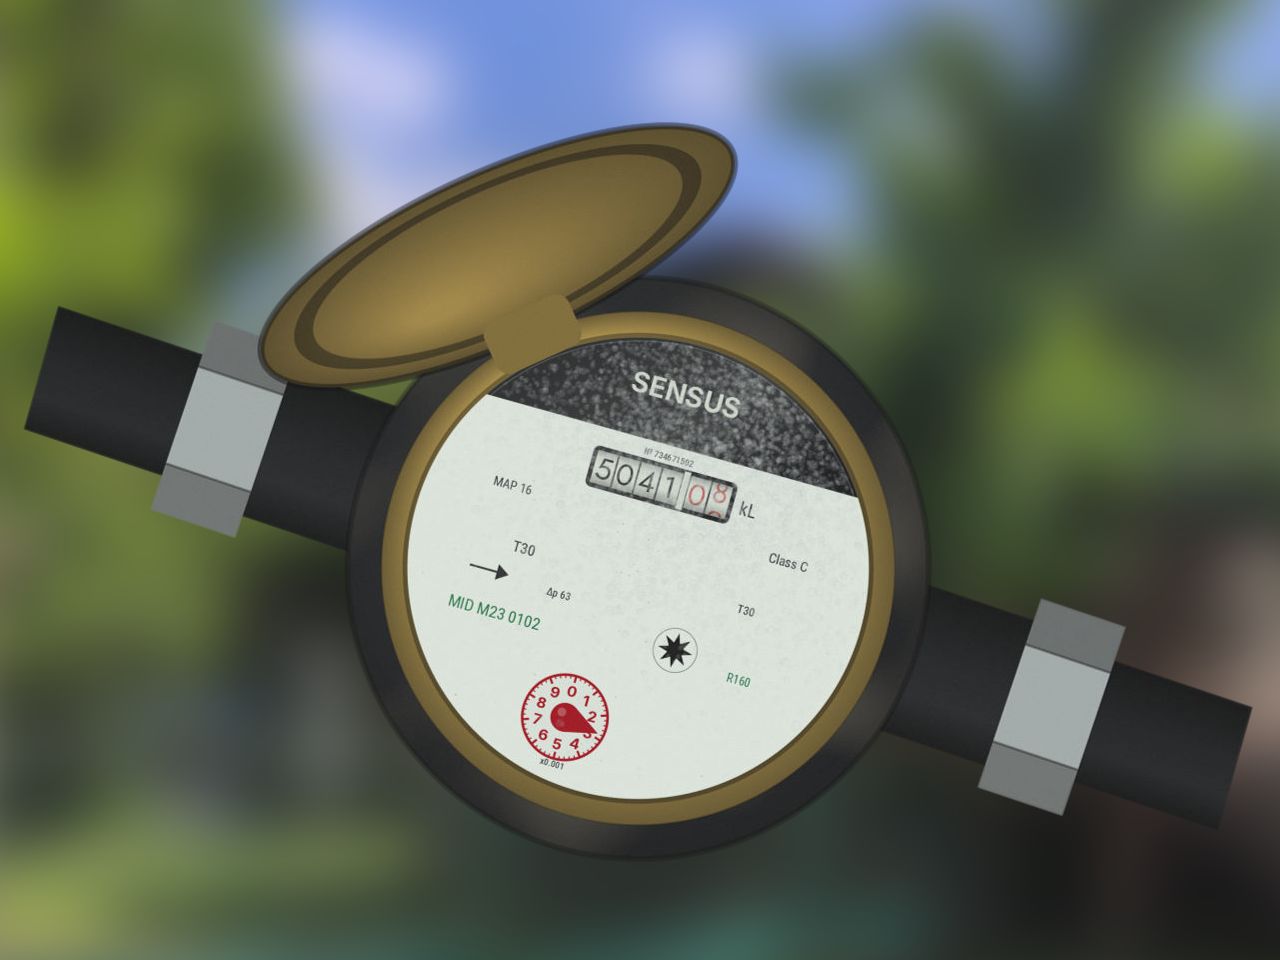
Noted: 5041.082; kL
